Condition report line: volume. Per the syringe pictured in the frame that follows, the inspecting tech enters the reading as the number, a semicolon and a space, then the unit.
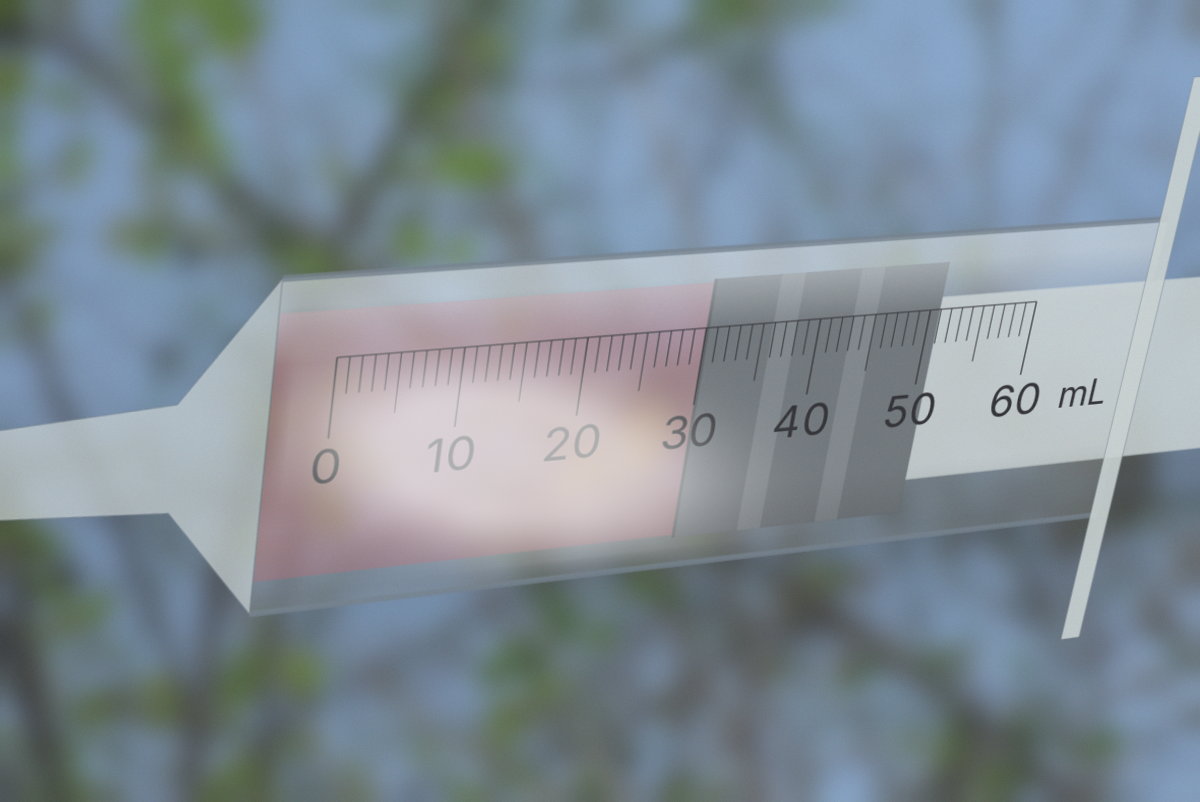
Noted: 30; mL
